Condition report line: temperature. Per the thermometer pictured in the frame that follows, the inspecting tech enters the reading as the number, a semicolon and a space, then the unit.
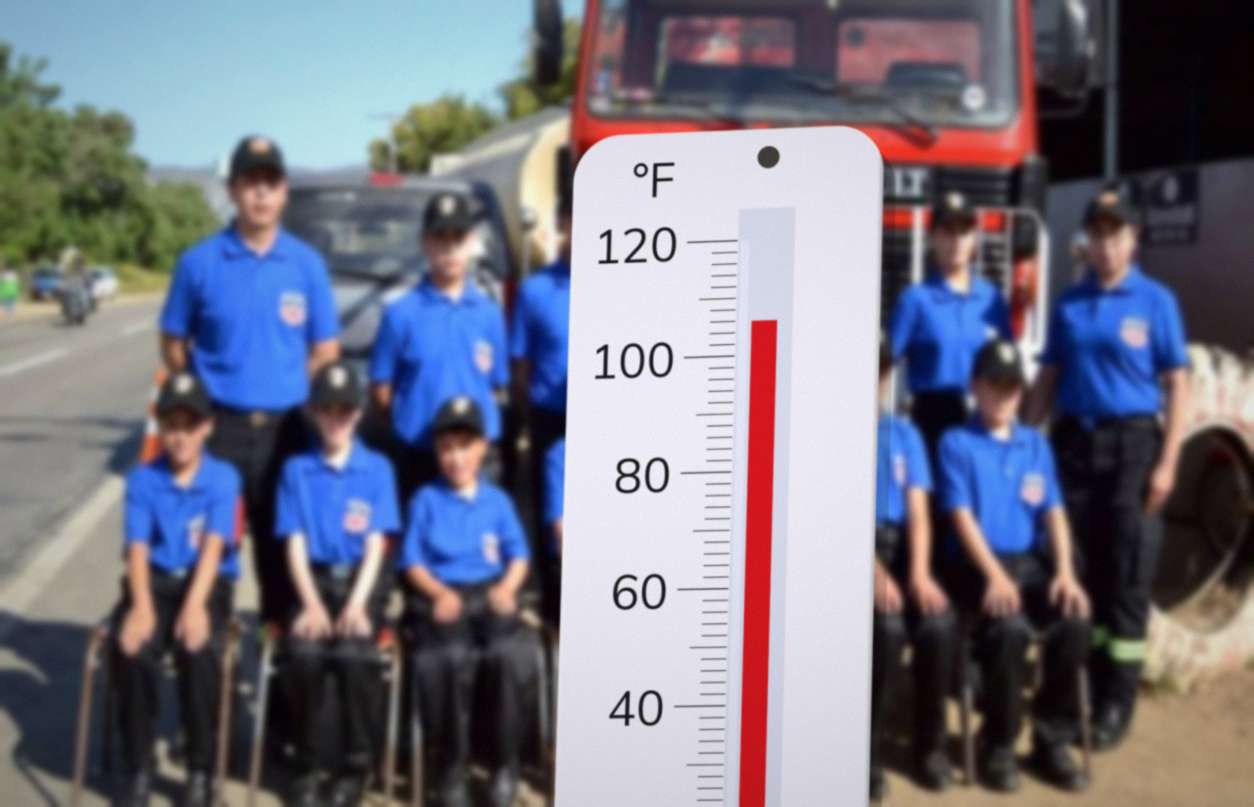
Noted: 106; °F
